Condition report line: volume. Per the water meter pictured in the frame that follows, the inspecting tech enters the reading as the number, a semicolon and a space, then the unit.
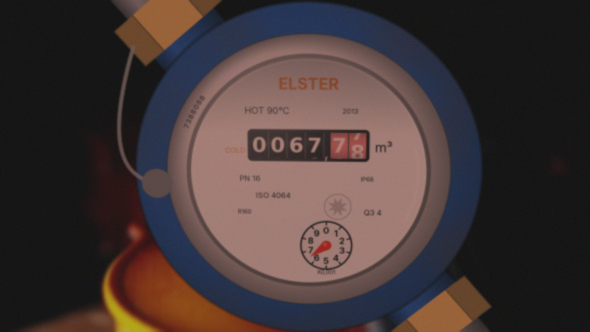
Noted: 67.776; m³
